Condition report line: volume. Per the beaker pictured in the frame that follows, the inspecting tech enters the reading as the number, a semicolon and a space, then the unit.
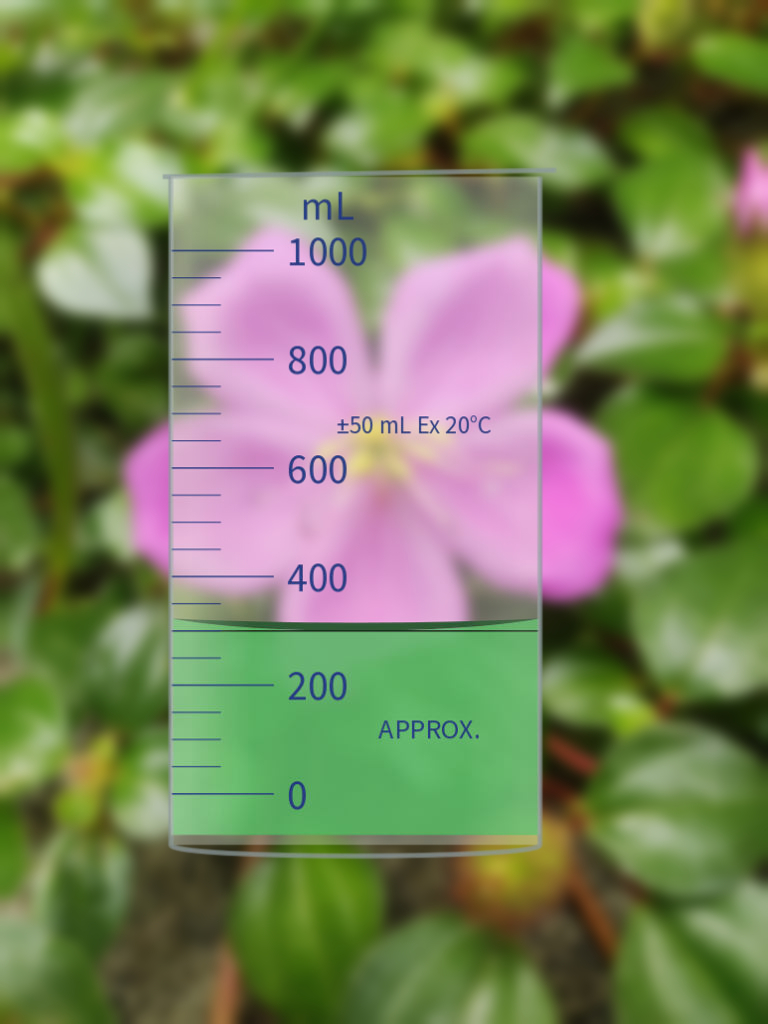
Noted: 300; mL
